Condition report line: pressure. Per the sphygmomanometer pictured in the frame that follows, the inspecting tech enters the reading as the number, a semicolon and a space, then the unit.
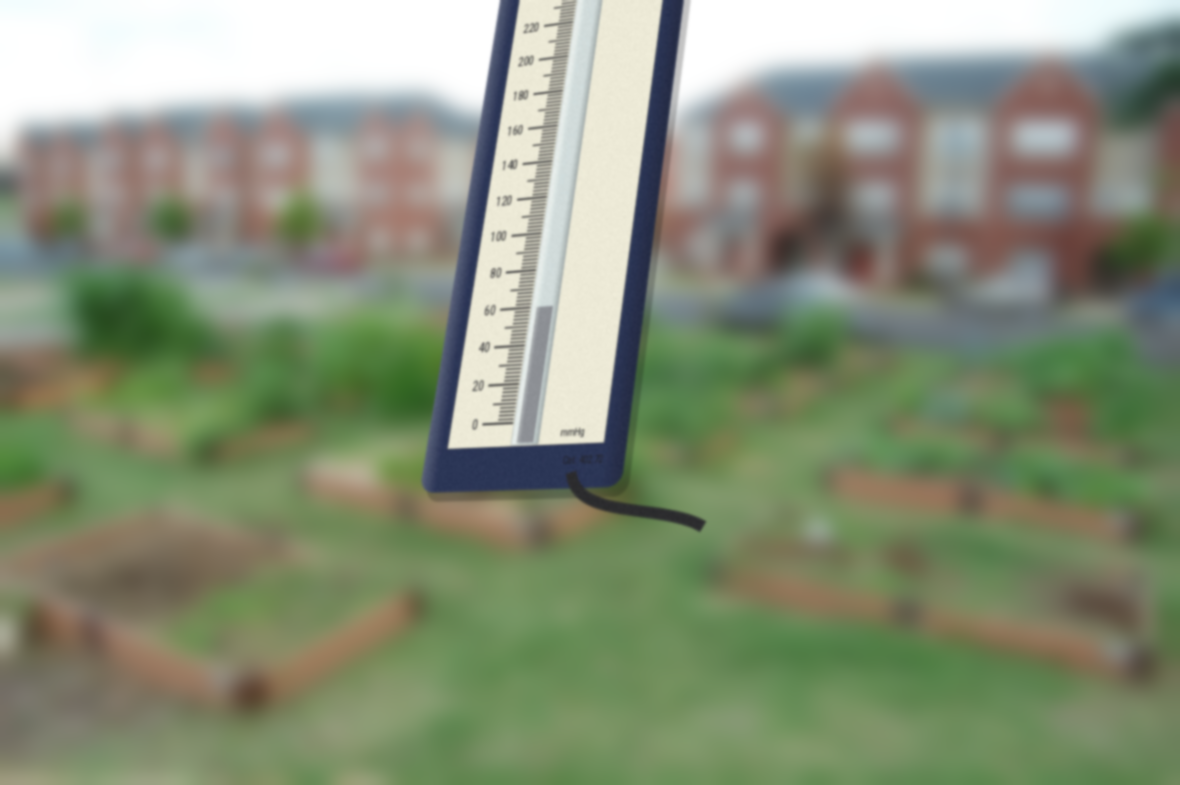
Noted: 60; mmHg
